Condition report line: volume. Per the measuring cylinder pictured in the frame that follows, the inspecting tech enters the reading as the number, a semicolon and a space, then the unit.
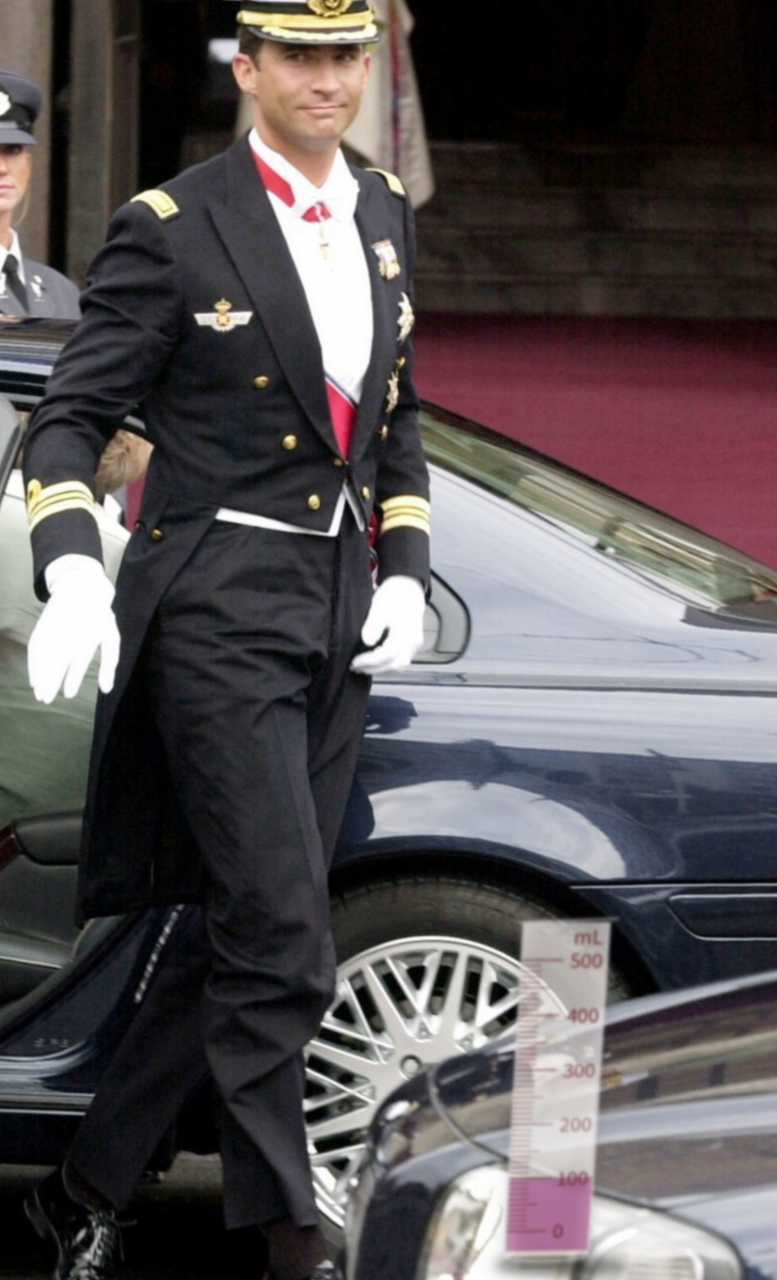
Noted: 100; mL
